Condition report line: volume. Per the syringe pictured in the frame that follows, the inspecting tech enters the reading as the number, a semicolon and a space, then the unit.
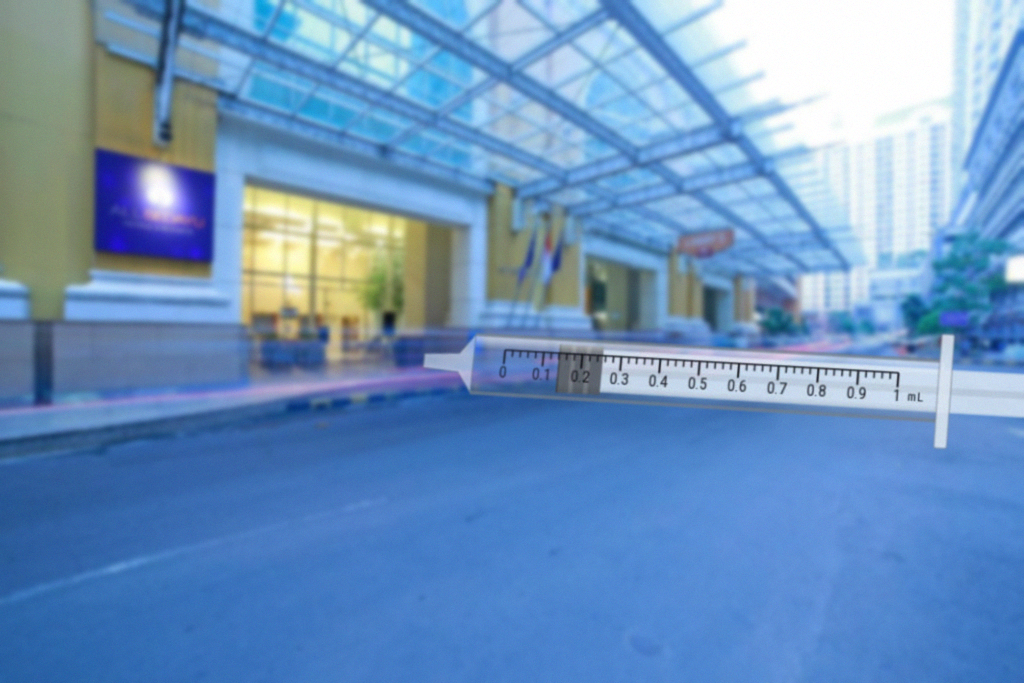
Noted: 0.14; mL
